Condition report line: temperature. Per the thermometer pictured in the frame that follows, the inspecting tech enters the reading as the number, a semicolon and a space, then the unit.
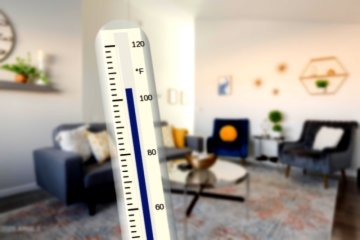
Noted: 104; °F
